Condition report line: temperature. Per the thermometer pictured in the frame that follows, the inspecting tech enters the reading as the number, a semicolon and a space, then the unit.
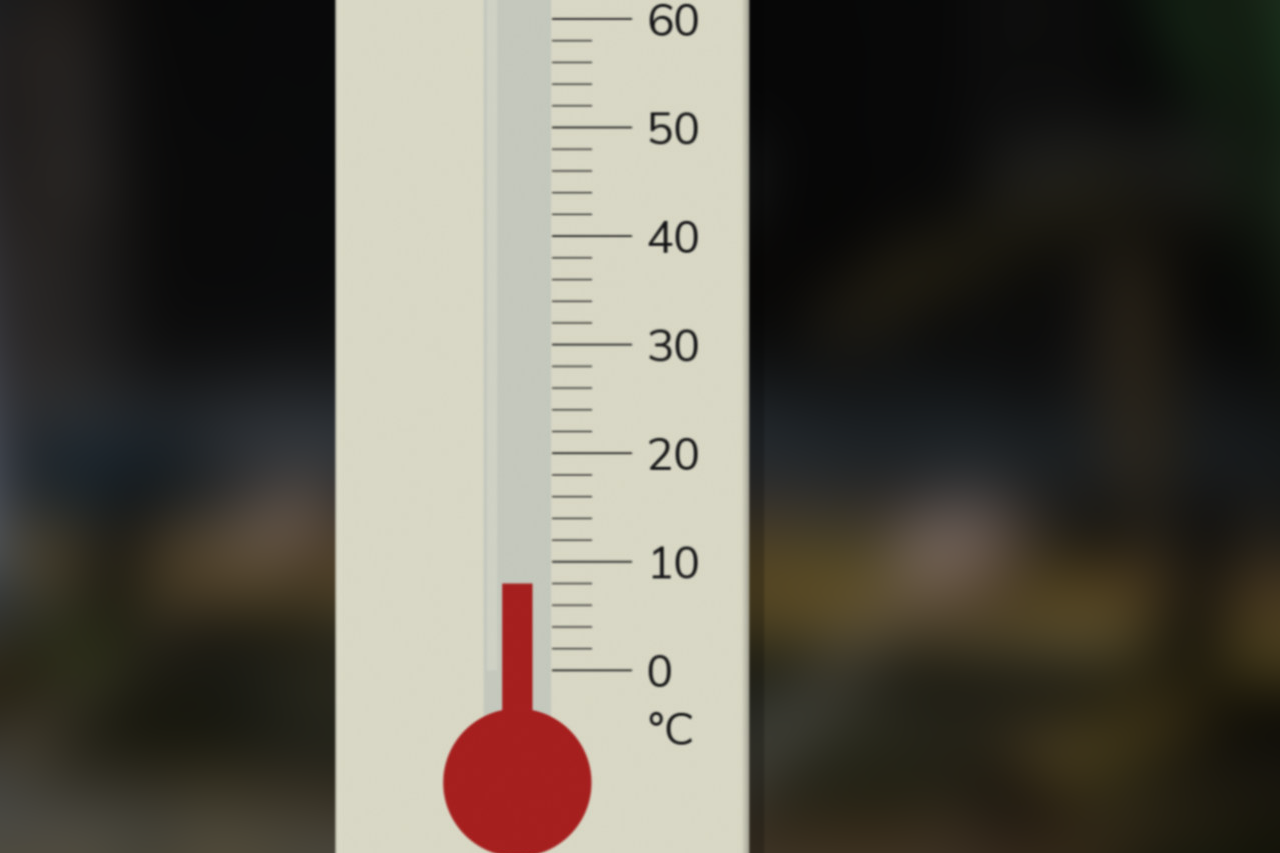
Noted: 8; °C
